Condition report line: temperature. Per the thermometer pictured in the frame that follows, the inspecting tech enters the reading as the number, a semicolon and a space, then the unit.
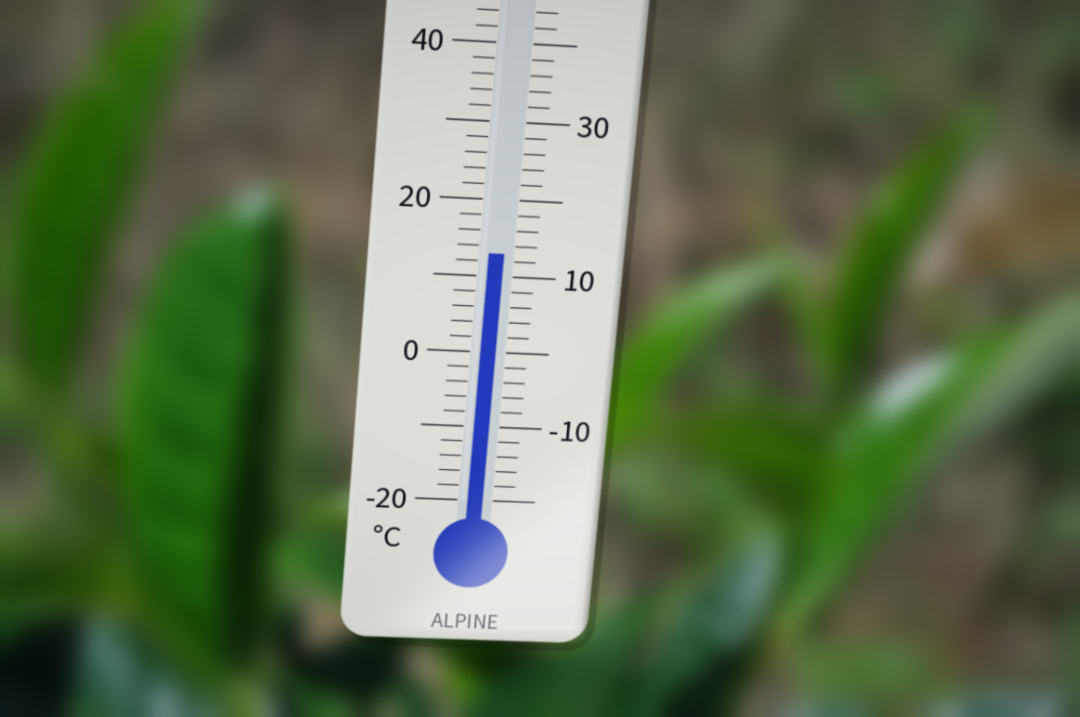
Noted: 13; °C
